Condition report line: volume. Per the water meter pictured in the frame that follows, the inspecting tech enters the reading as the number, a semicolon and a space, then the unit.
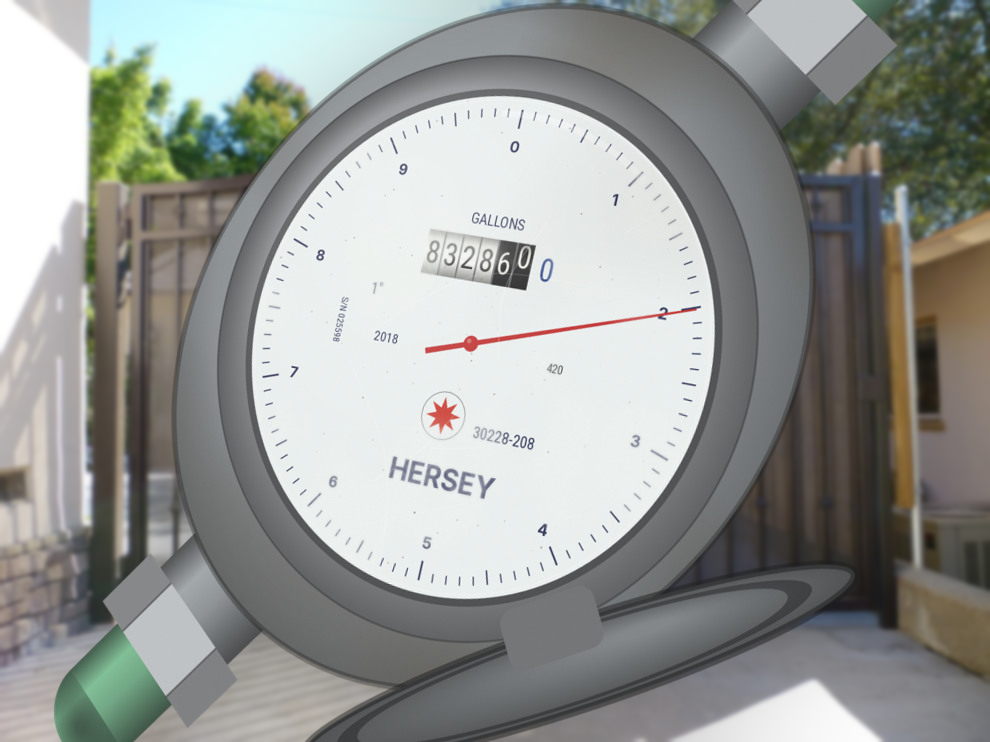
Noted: 8328602.0; gal
